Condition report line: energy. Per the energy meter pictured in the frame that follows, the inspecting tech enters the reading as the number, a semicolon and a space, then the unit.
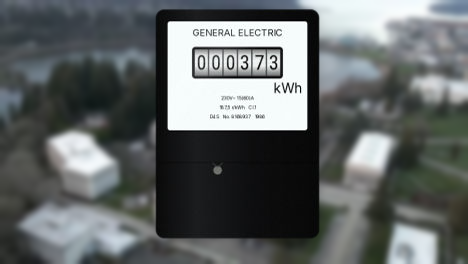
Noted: 373; kWh
